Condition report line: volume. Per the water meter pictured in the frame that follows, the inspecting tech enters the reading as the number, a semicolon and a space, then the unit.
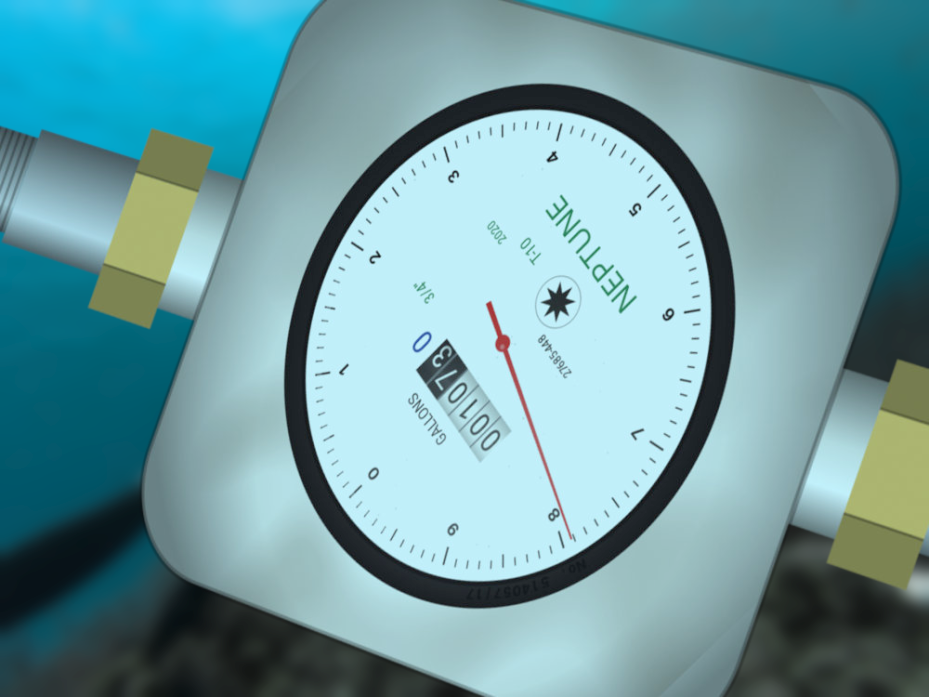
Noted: 10727.9; gal
